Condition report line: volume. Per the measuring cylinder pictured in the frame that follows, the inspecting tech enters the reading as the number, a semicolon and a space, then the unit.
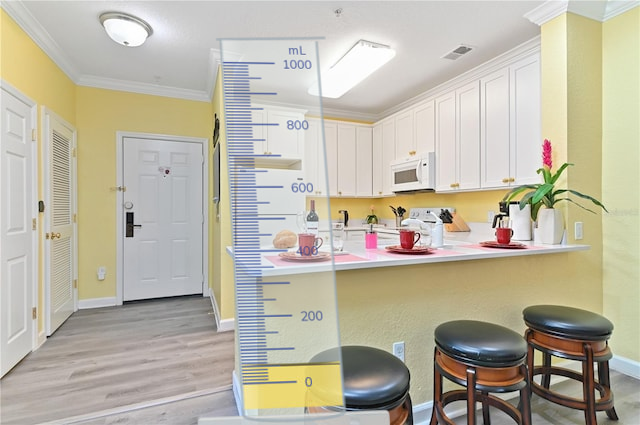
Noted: 50; mL
